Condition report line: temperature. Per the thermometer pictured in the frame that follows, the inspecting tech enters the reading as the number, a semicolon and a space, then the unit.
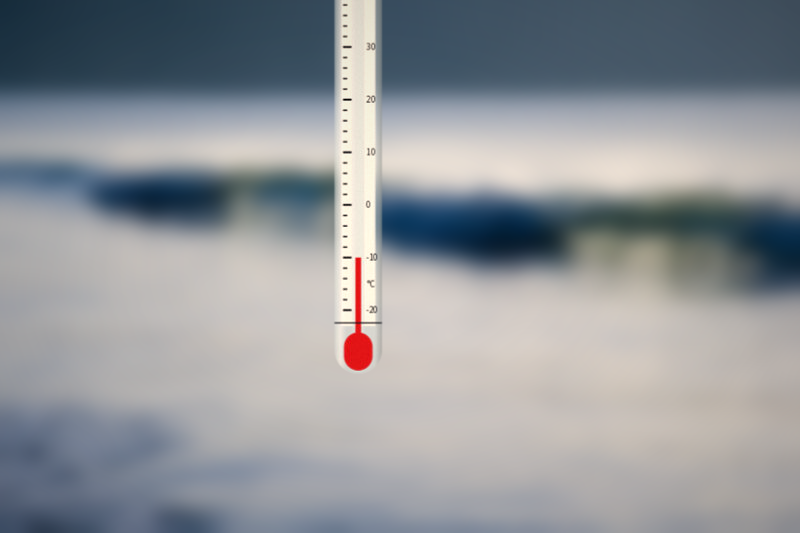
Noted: -10; °C
